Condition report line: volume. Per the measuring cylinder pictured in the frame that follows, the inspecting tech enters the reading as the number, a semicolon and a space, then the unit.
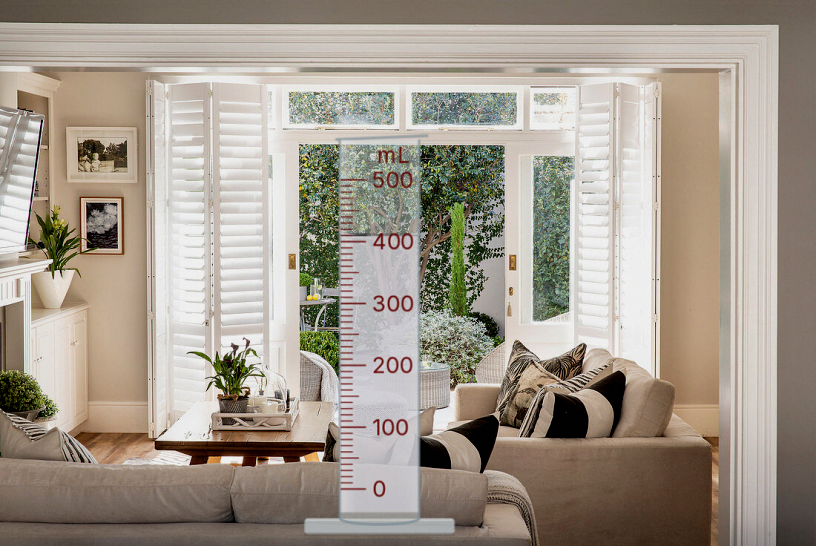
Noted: 410; mL
